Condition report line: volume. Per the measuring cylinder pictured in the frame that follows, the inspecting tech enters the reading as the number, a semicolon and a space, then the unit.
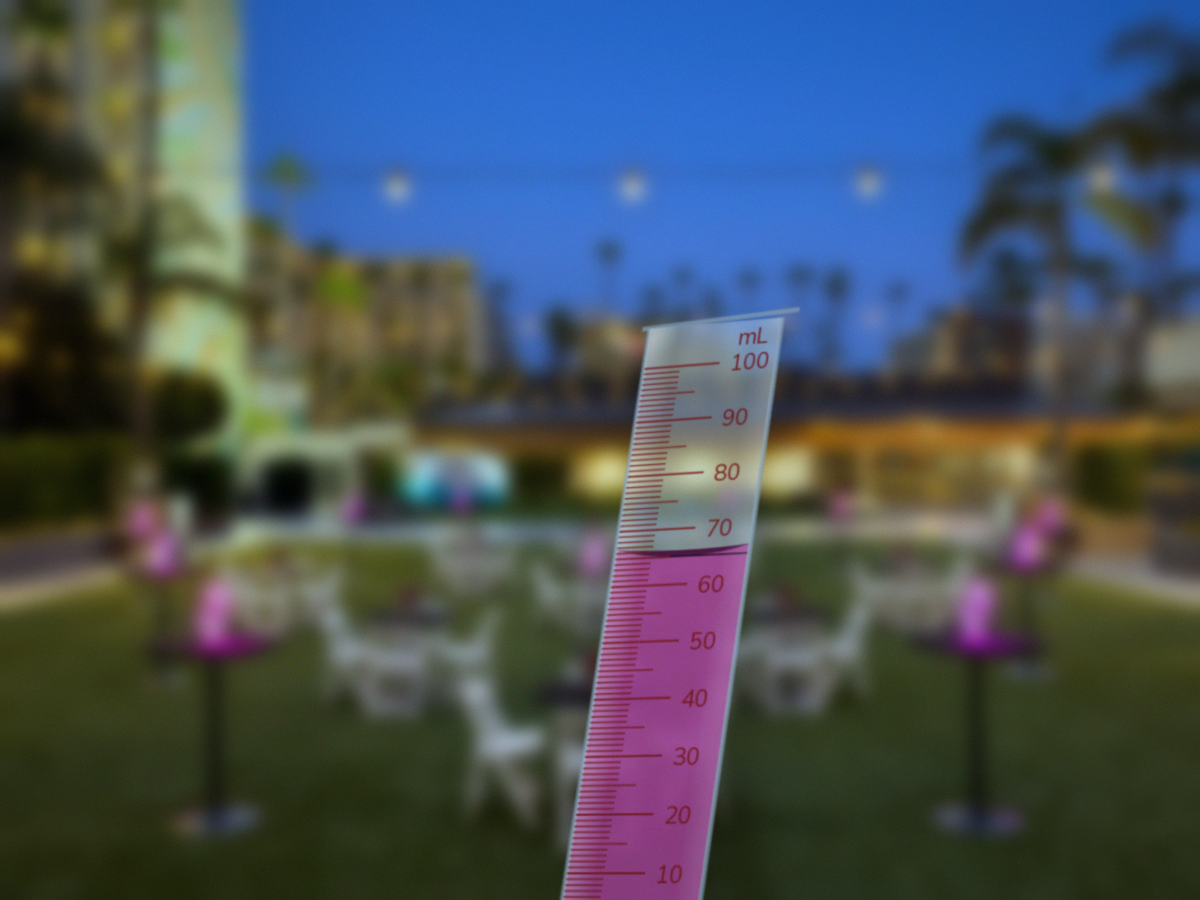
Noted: 65; mL
